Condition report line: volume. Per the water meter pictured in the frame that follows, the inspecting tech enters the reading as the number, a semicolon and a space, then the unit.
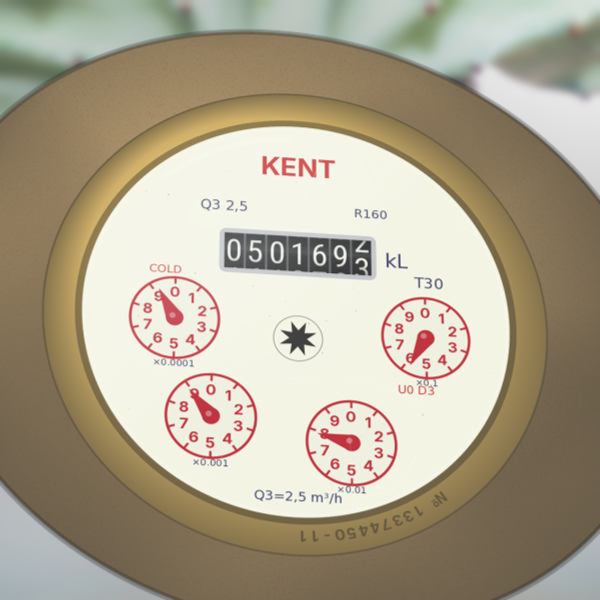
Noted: 501692.5789; kL
